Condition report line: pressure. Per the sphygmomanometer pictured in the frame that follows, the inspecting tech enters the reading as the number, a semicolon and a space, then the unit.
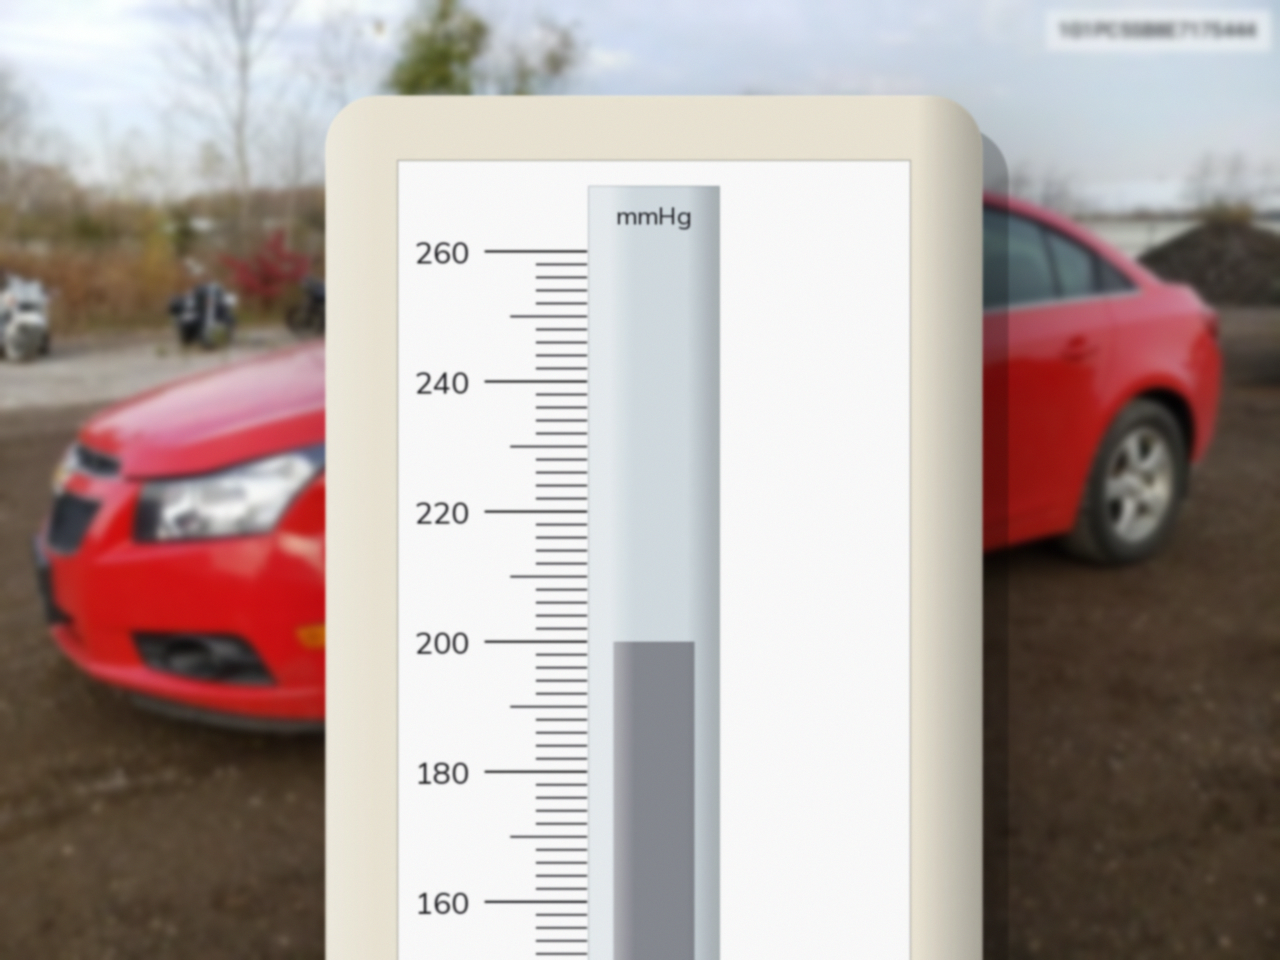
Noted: 200; mmHg
